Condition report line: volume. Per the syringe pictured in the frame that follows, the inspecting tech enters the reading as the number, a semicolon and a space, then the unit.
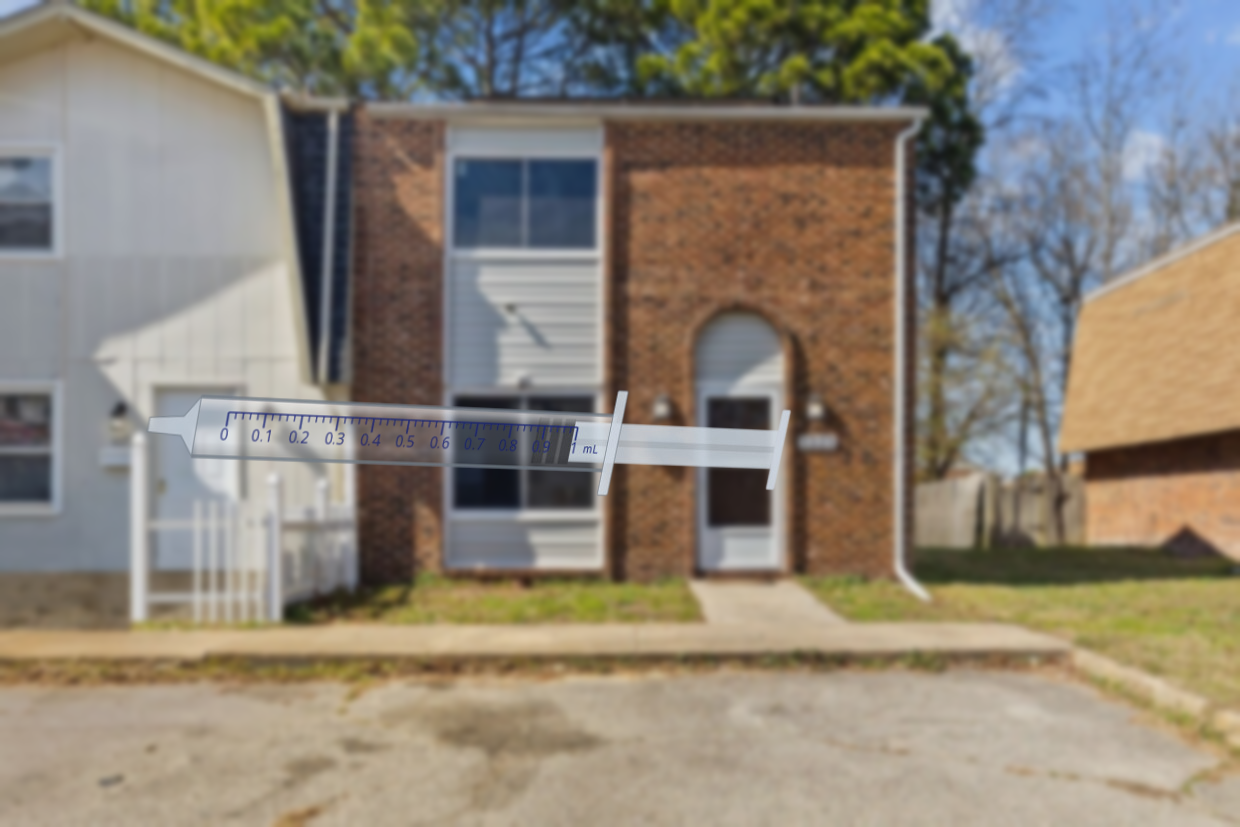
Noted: 0.88; mL
